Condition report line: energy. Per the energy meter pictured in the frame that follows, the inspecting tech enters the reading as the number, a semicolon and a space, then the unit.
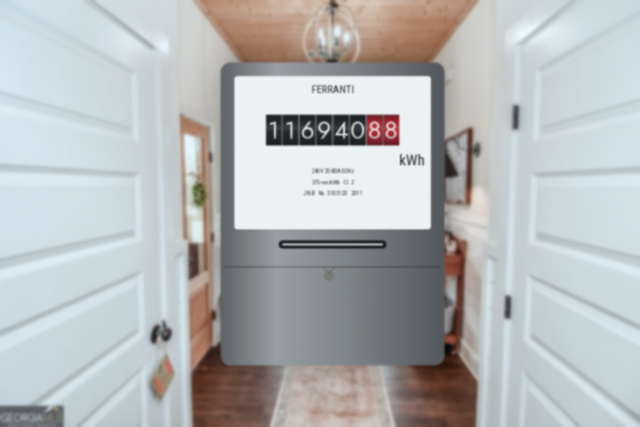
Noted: 116940.88; kWh
